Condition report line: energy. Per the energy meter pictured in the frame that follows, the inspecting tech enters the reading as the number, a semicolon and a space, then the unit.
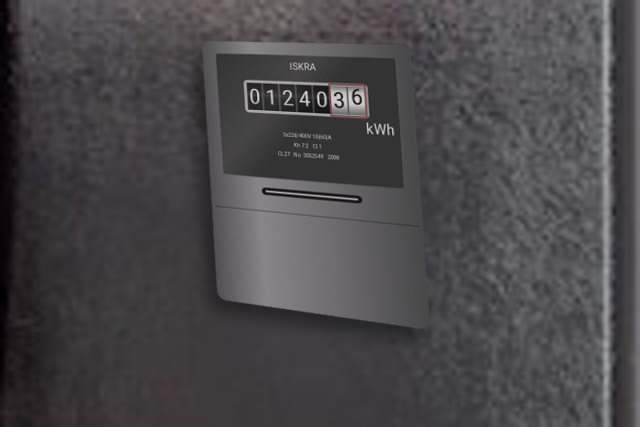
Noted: 1240.36; kWh
